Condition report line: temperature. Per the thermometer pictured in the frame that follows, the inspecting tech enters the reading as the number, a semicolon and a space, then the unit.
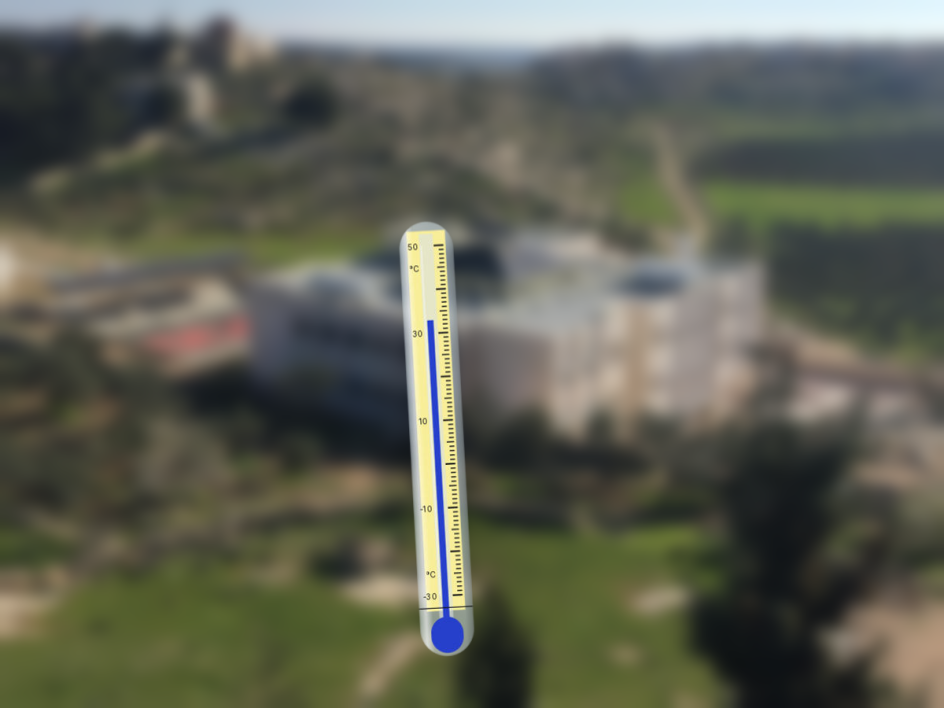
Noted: 33; °C
